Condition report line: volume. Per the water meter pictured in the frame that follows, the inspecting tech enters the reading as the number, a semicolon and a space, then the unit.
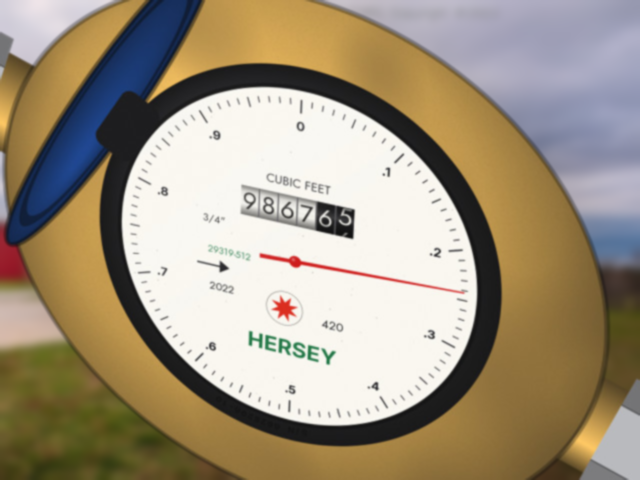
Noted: 986765.24; ft³
